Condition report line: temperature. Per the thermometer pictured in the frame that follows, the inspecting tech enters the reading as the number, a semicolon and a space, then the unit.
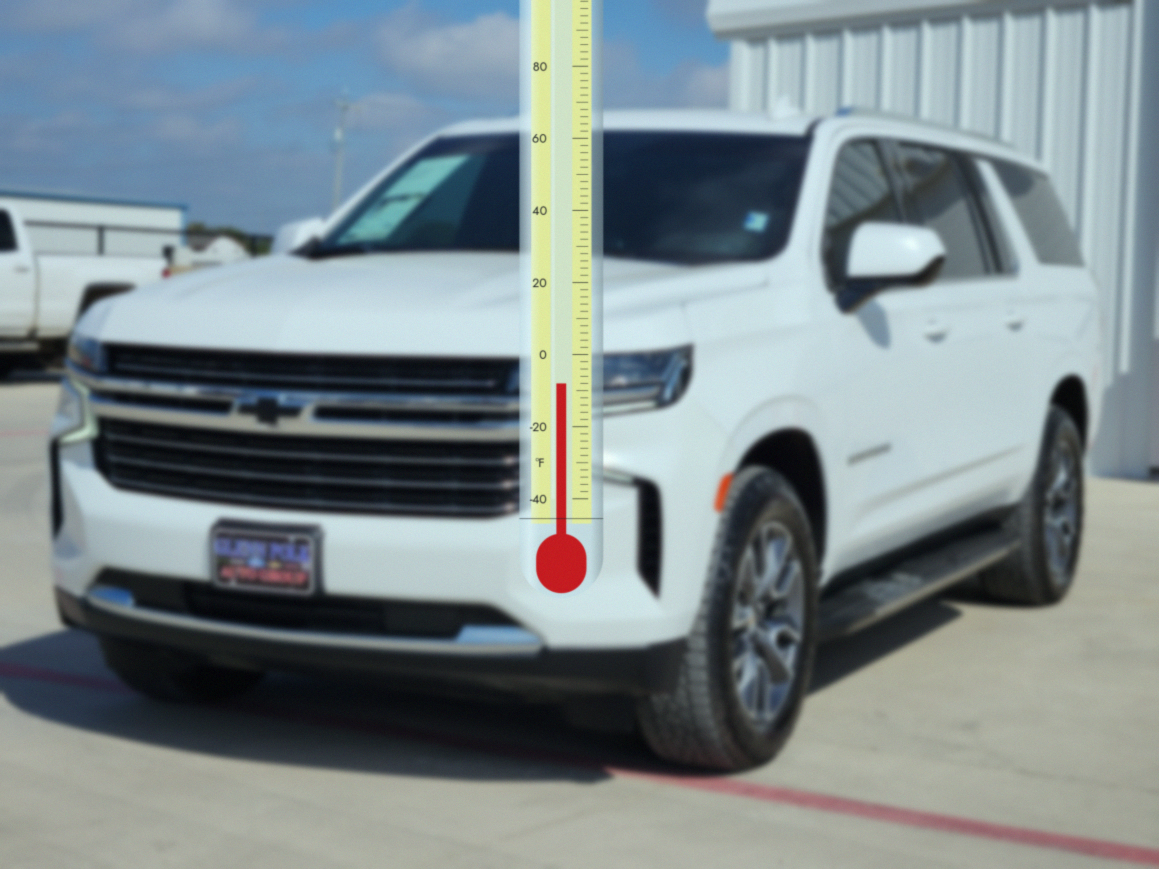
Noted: -8; °F
